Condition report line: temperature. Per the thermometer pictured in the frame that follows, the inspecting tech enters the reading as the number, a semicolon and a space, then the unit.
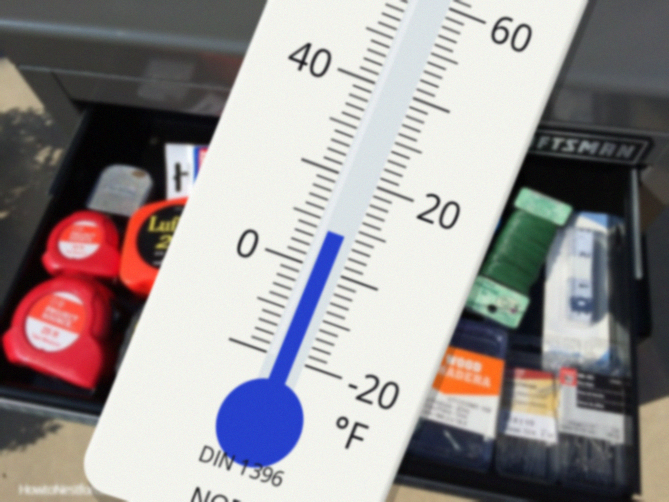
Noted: 8; °F
